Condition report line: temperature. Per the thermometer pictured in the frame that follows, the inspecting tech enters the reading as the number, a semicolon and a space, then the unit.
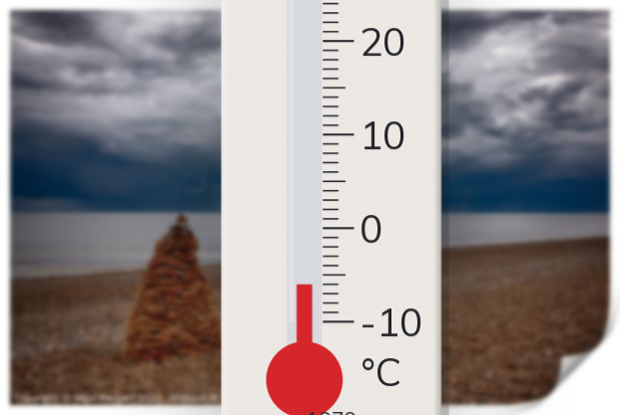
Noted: -6; °C
